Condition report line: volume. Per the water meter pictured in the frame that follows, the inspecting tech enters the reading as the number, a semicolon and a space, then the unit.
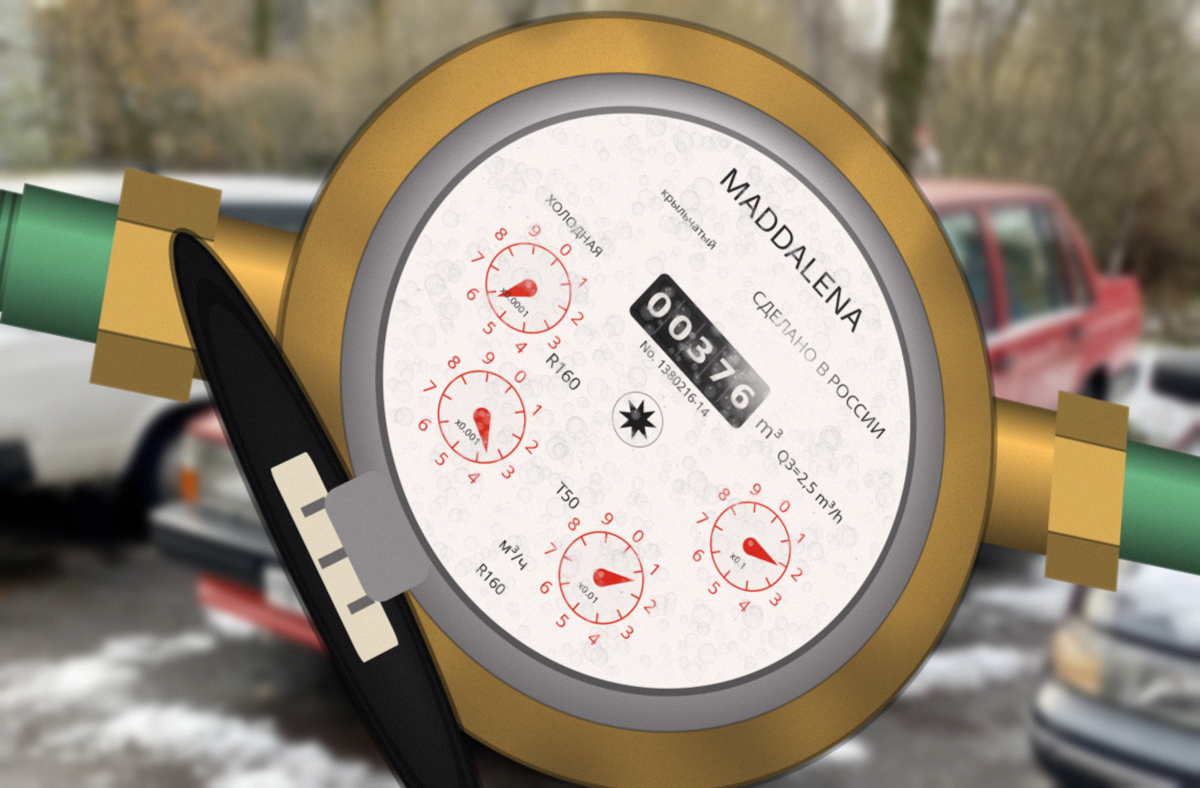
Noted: 376.2135; m³
